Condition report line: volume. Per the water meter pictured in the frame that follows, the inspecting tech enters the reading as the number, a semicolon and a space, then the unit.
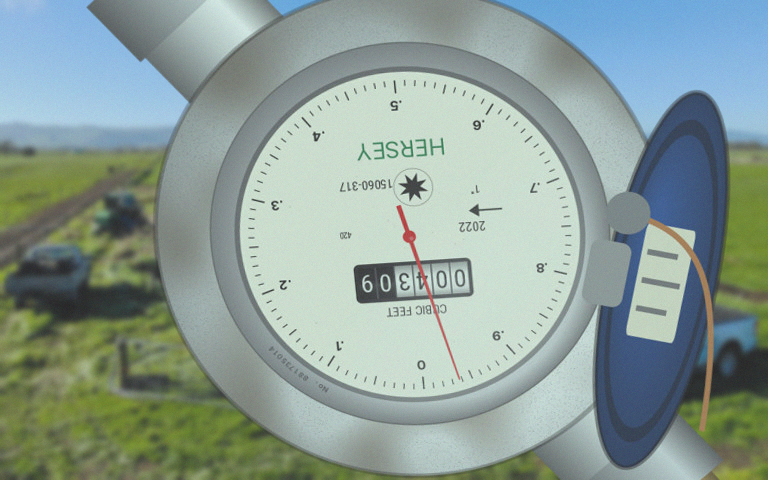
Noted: 4308.96; ft³
